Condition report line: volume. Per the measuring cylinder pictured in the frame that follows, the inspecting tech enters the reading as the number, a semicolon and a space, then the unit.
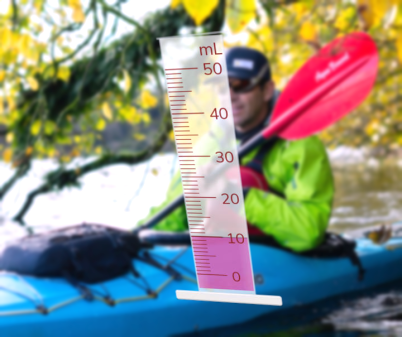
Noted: 10; mL
